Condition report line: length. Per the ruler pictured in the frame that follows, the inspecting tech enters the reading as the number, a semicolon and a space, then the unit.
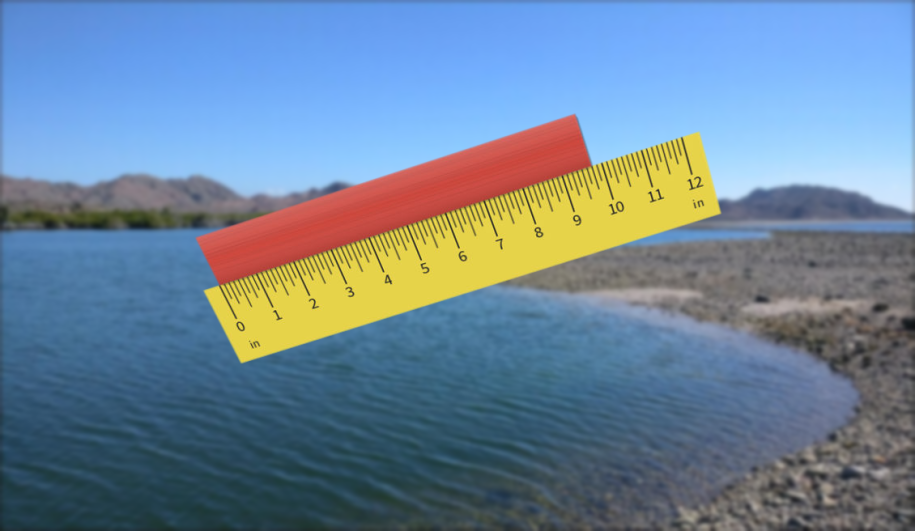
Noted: 9.75; in
